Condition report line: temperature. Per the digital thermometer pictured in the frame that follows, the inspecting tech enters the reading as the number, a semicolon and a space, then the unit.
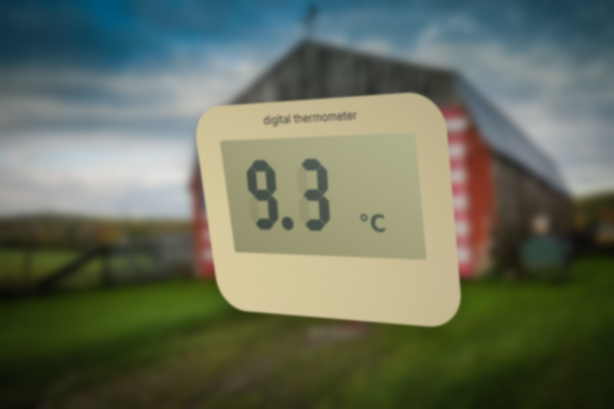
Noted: 9.3; °C
